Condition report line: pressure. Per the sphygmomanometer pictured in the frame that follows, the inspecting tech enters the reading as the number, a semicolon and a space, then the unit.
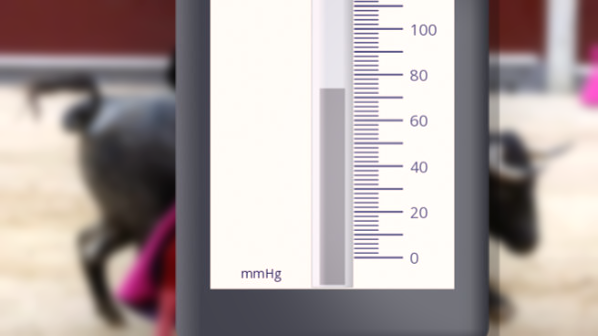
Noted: 74; mmHg
